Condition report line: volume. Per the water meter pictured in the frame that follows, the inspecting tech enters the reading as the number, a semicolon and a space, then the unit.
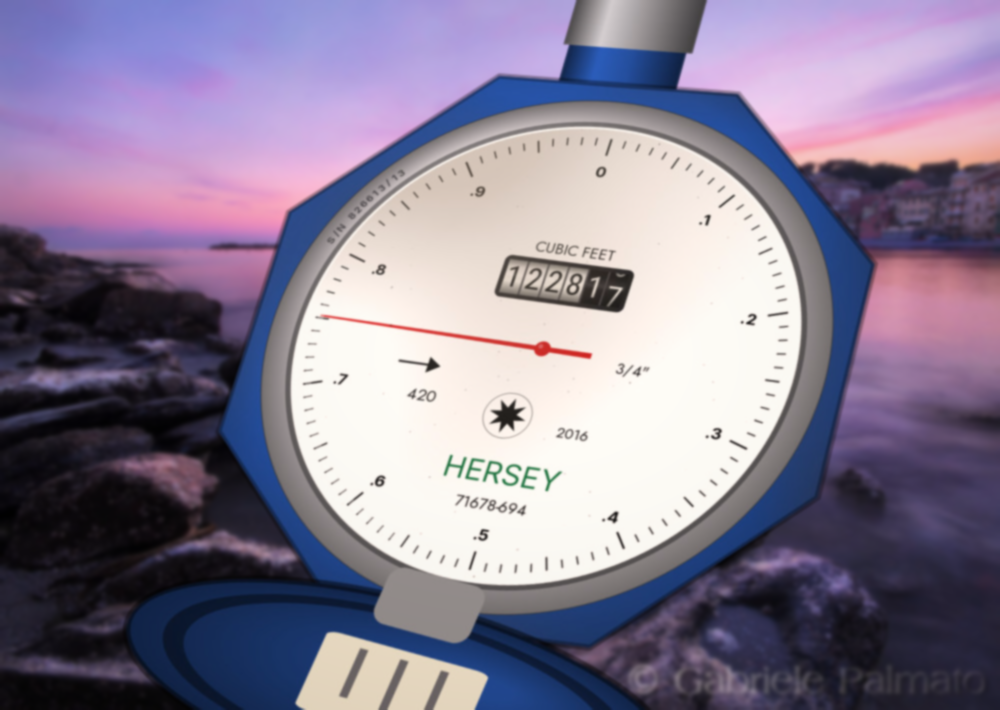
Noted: 122816.75; ft³
